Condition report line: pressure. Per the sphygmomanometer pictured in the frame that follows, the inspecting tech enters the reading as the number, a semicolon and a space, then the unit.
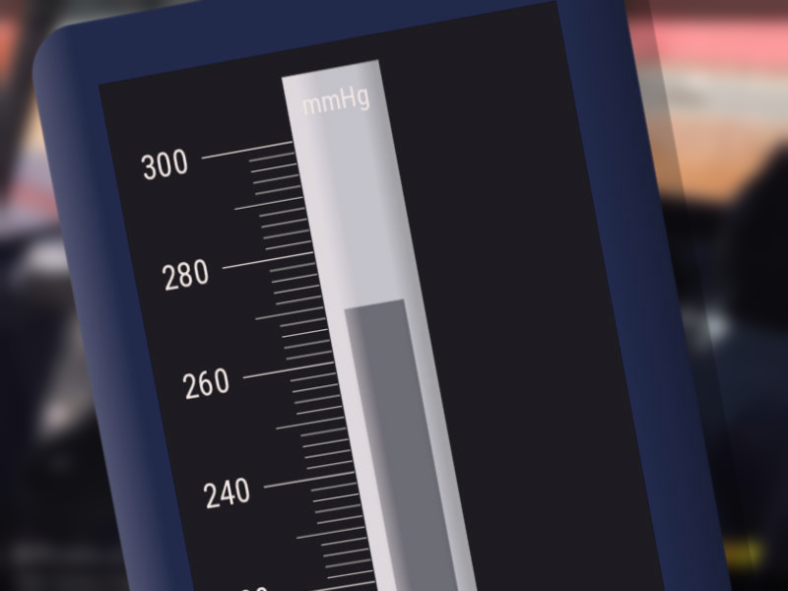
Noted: 269; mmHg
